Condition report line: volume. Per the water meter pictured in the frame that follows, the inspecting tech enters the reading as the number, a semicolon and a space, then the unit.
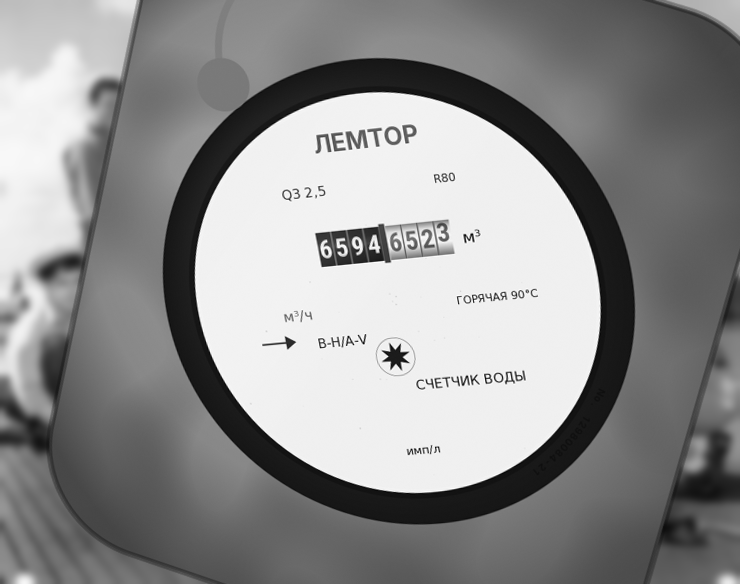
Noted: 6594.6523; m³
